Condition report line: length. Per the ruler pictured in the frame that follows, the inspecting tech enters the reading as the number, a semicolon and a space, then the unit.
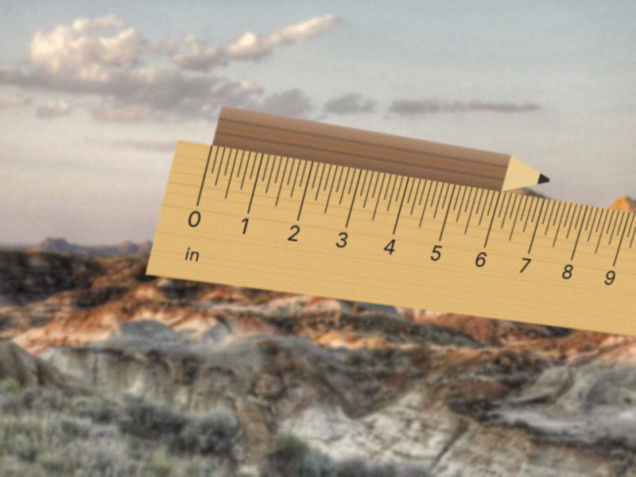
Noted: 7; in
